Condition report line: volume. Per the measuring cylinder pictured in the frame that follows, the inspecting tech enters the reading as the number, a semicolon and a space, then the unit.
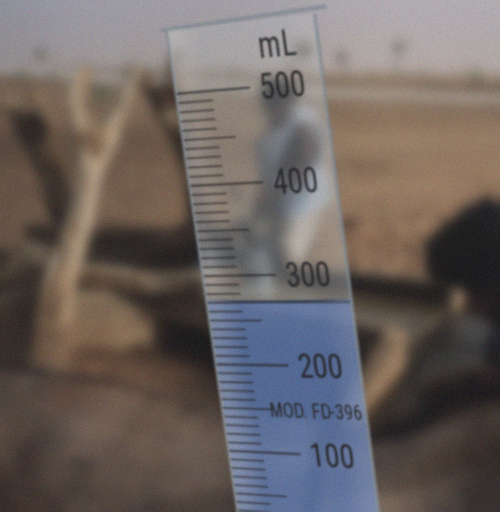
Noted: 270; mL
